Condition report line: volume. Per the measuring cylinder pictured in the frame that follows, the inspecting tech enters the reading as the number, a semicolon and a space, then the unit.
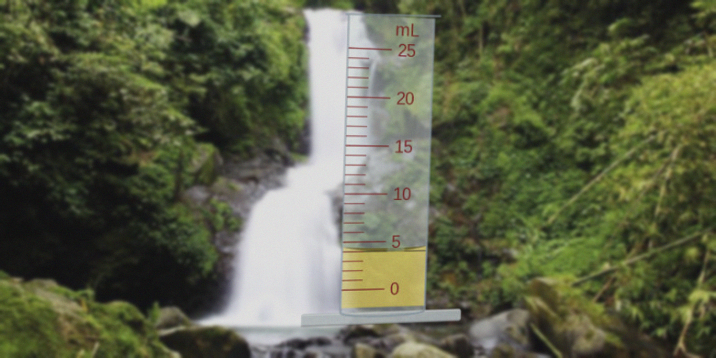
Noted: 4; mL
